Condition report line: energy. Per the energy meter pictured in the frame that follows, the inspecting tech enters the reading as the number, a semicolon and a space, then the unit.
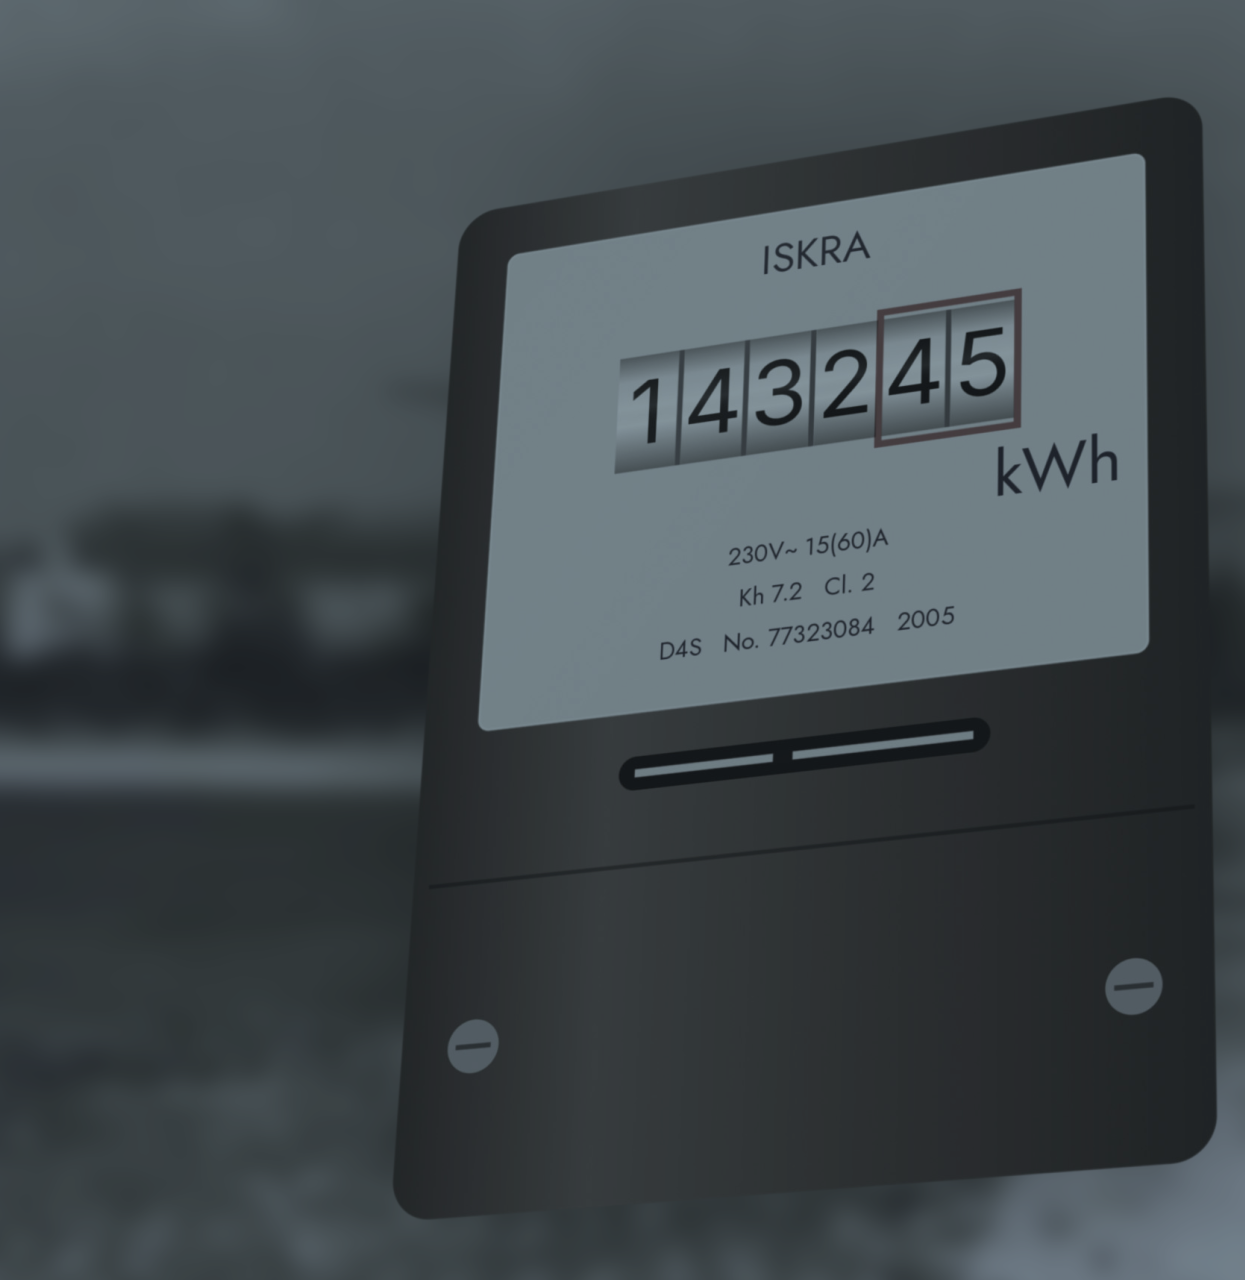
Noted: 1432.45; kWh
